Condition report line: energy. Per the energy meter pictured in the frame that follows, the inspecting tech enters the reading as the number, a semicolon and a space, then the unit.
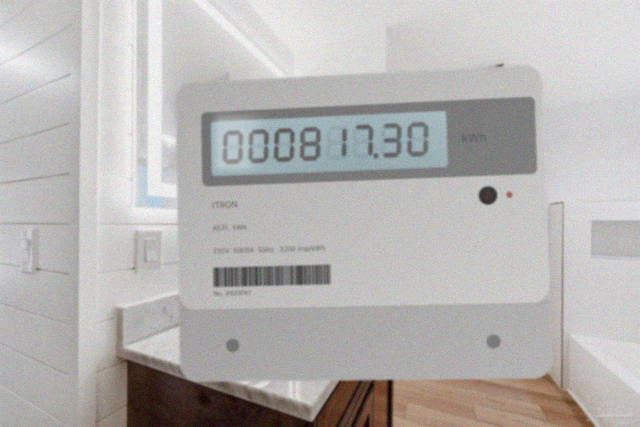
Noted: 817.30; kWh
